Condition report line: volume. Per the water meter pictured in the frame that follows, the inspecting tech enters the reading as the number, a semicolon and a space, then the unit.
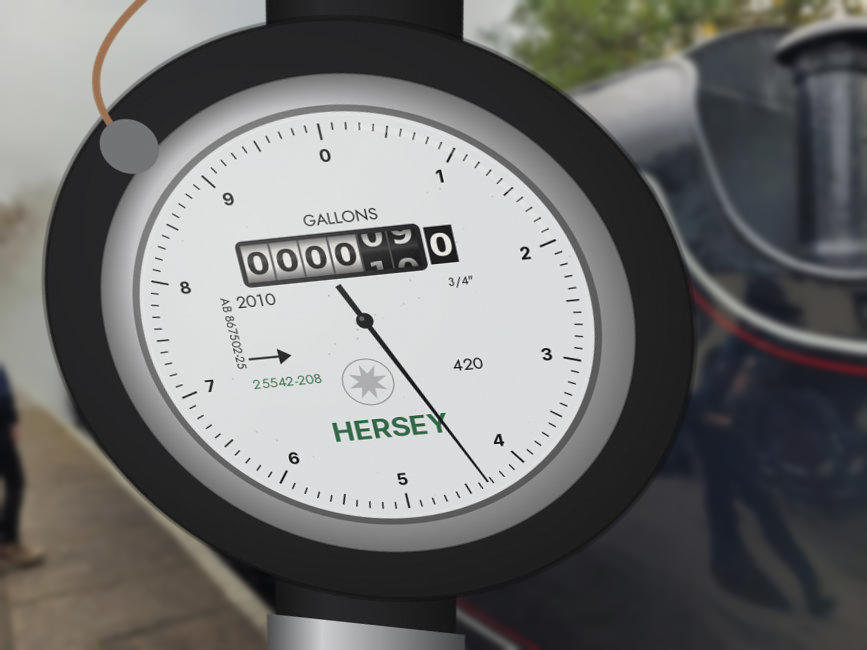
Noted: 94.3; gal
